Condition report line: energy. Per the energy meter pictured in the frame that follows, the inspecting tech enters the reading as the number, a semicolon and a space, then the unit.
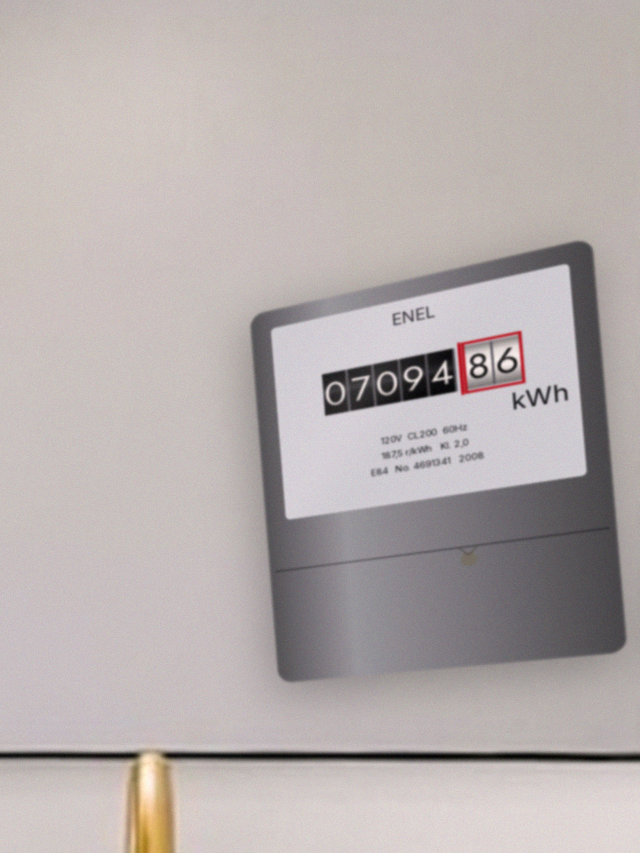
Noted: 7094.86; kWh
